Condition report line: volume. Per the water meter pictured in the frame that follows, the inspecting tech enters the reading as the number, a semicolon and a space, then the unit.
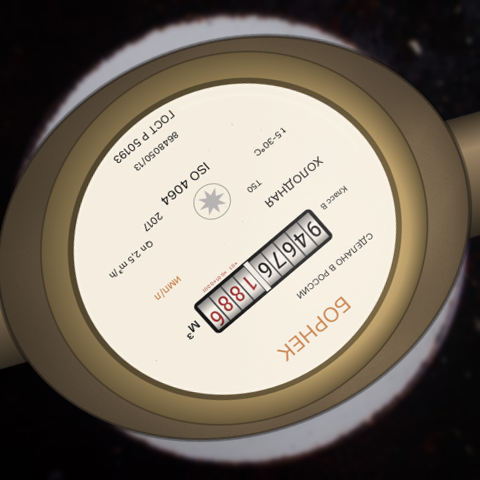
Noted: 94676.1886; m³
